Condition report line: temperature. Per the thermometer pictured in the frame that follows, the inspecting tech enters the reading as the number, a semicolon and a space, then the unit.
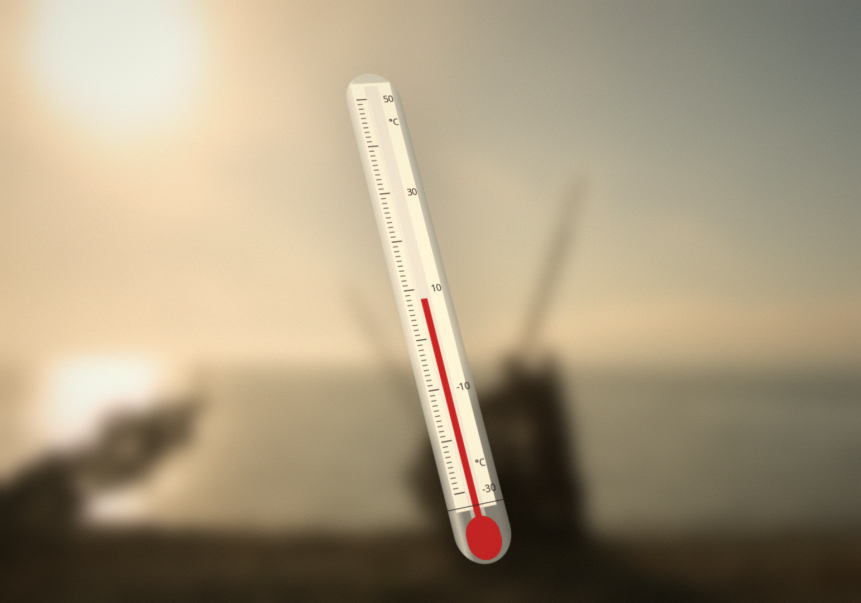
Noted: 8; °C
